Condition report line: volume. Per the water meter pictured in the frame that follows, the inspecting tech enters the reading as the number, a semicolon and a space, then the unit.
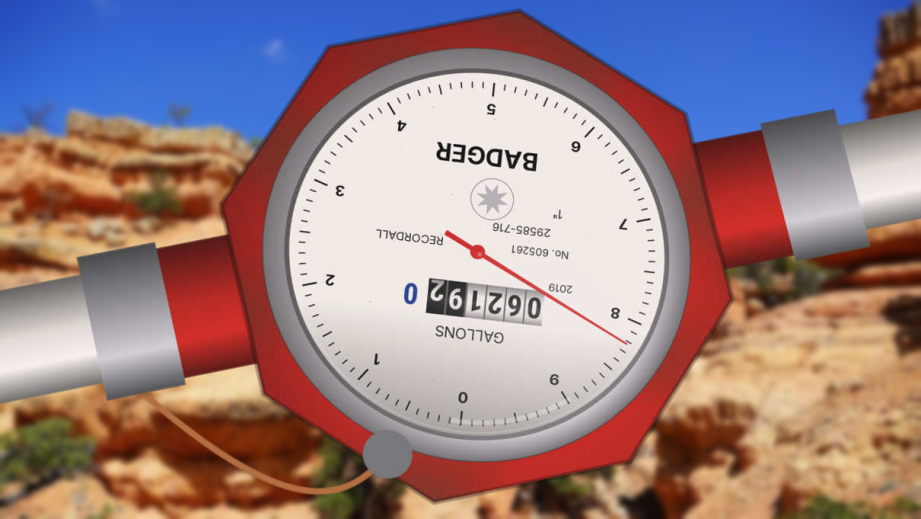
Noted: 621918.2; gal
